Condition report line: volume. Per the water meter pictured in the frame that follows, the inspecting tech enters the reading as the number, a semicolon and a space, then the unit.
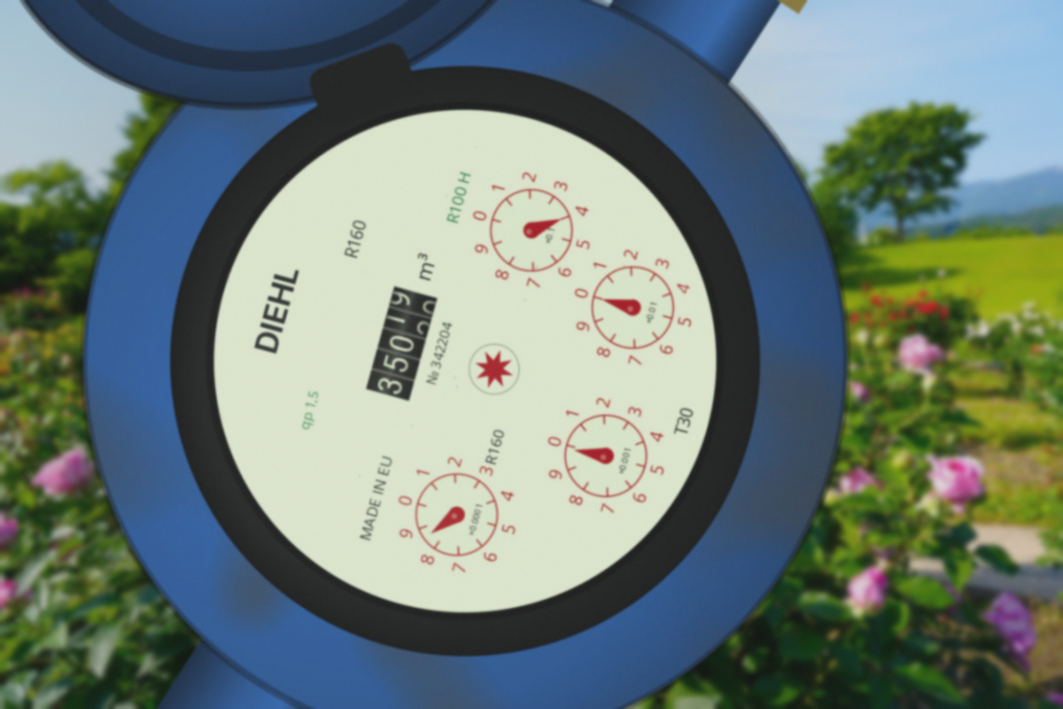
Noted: 35019.3998; m³
